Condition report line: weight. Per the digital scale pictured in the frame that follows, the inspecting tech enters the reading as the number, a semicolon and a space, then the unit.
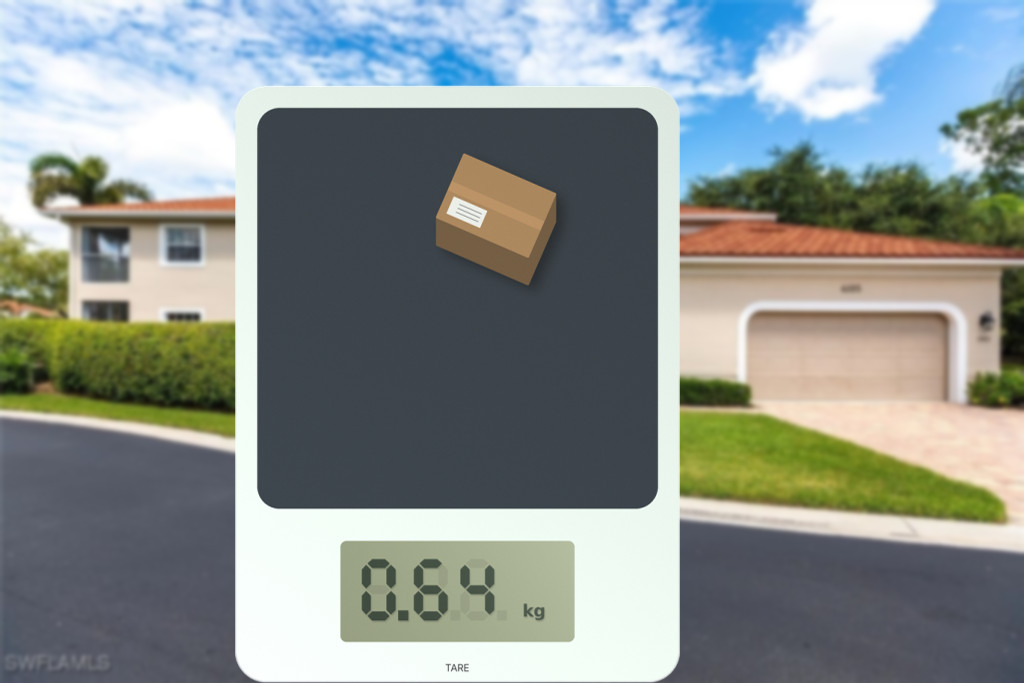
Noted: 0.64; kg
